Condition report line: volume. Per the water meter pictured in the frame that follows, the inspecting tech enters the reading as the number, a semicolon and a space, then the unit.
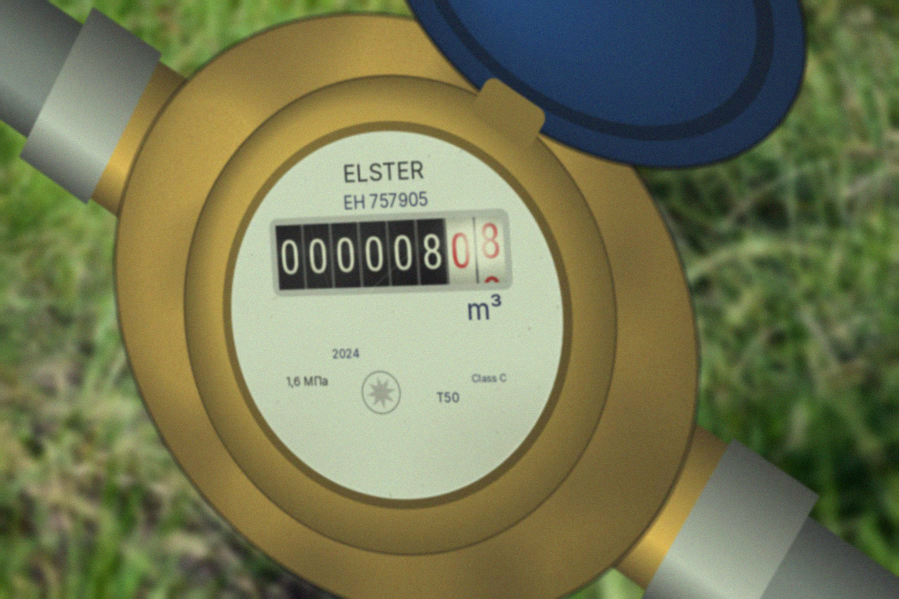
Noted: 8.08; m³
